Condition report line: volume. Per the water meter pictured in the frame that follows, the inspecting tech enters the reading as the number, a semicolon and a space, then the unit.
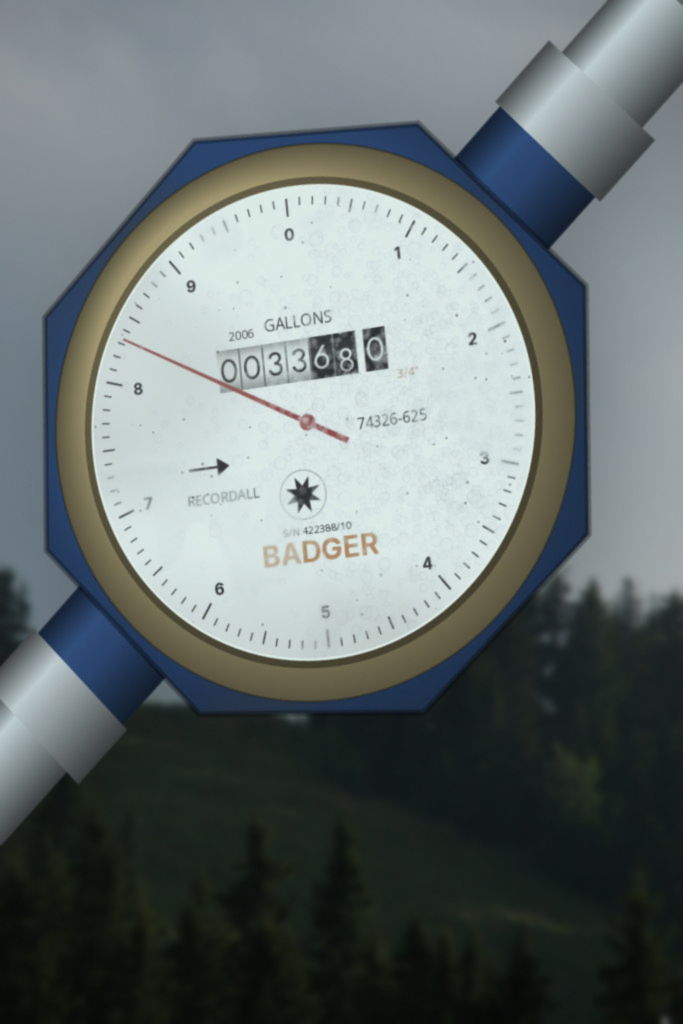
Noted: 33678.3; gal
